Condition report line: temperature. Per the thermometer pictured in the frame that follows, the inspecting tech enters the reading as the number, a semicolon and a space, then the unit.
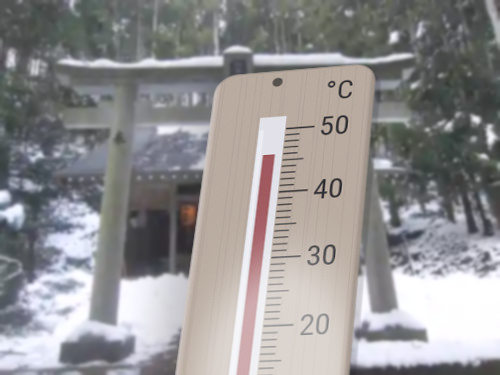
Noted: 46; °C
